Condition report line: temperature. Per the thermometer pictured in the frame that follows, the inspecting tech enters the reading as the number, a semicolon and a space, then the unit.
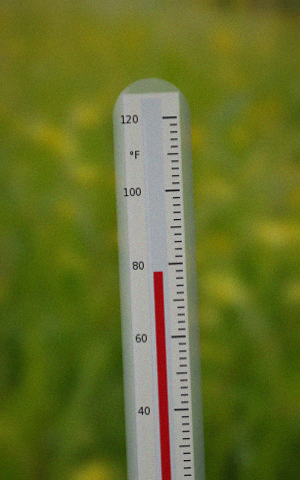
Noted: 78; °F
